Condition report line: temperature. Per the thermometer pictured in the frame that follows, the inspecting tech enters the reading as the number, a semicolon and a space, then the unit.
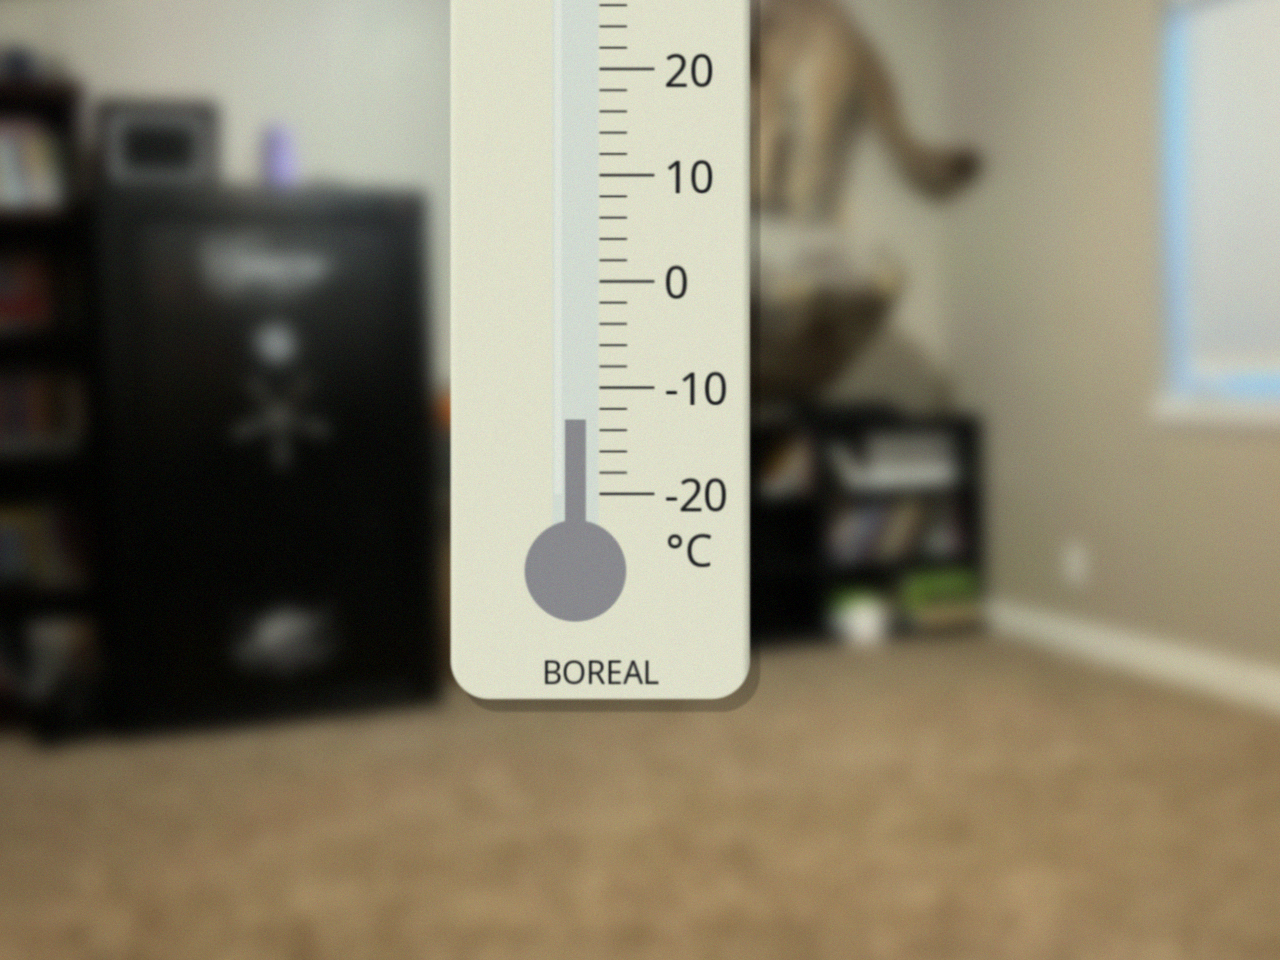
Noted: -13; °C
